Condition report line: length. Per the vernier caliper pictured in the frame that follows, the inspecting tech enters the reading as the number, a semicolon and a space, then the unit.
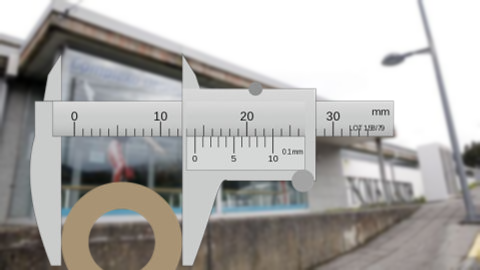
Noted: 14.0; mm
